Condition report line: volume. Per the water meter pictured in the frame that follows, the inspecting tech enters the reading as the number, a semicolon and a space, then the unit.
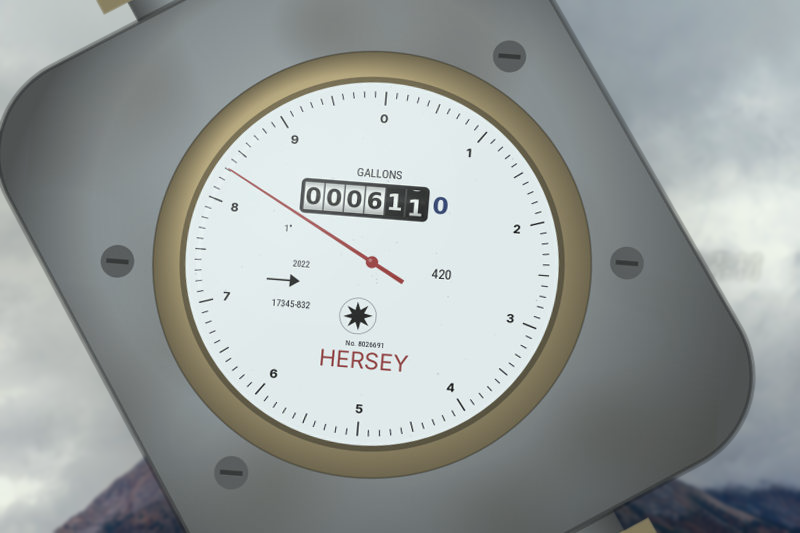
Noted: 6108.3; gal
